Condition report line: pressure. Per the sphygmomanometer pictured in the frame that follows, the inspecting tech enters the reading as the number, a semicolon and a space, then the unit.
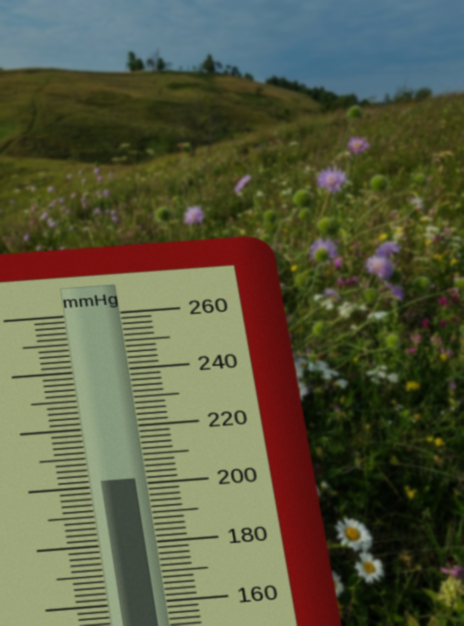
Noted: 202; mmHg
